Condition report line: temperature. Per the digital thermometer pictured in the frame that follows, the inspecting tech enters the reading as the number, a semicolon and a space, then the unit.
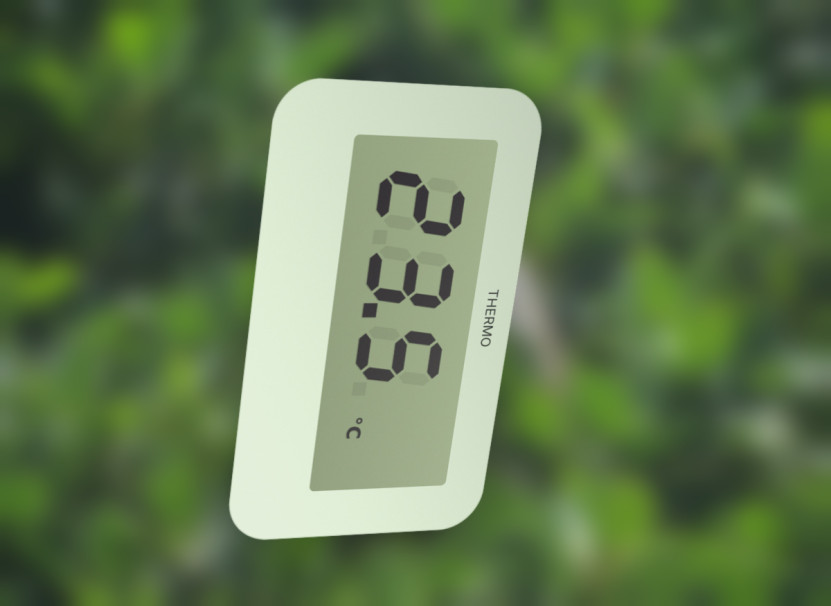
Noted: 23.5; °C
